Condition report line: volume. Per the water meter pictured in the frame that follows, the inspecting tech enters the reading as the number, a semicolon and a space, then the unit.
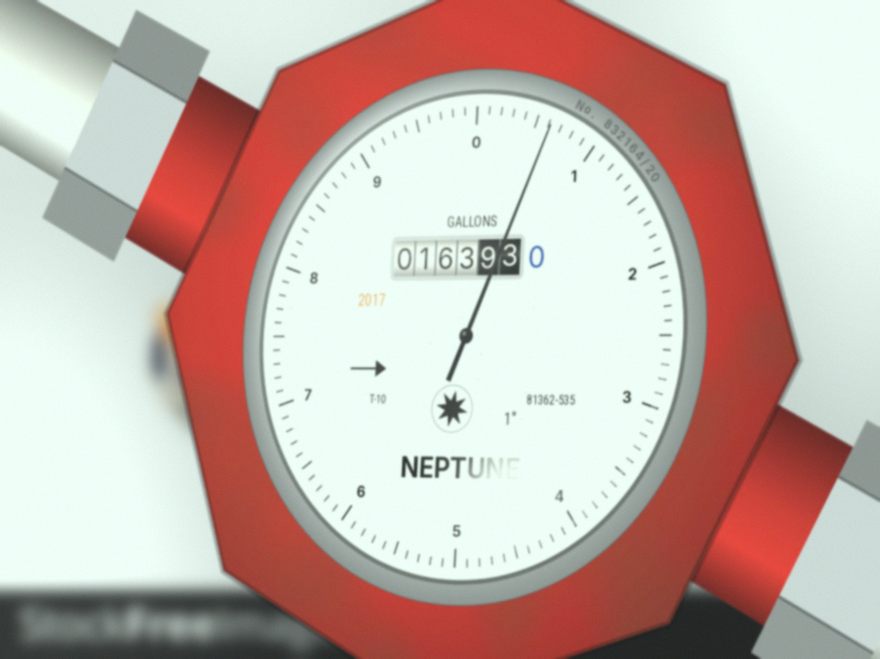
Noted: 163930.6; gal
